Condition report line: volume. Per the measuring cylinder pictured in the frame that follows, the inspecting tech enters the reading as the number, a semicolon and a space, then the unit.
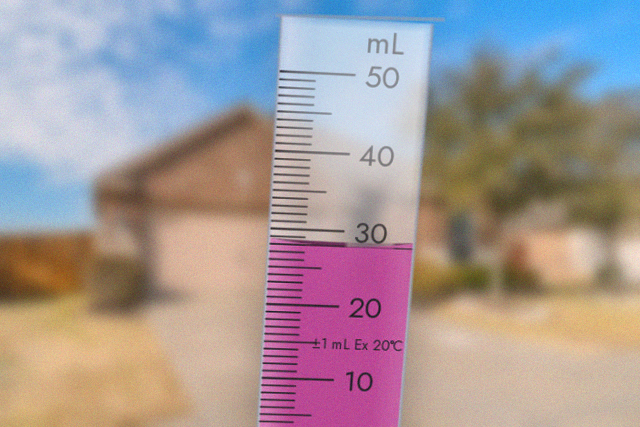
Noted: 28; mL
